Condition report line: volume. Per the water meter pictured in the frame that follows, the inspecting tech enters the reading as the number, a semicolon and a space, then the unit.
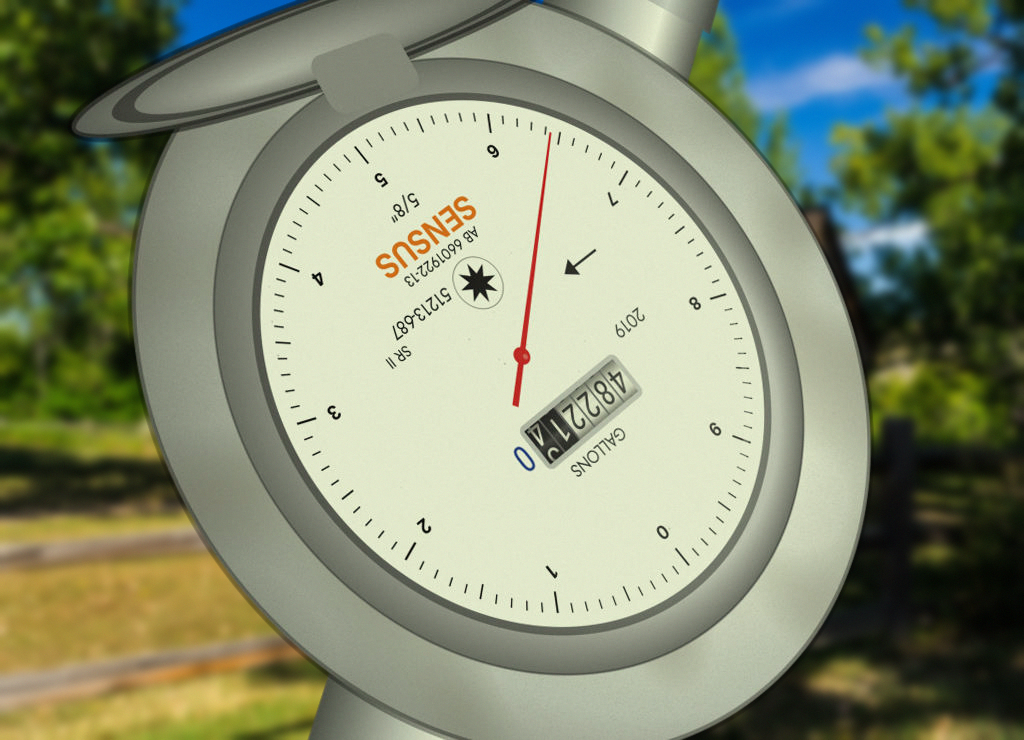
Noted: 4822136.4; gal
